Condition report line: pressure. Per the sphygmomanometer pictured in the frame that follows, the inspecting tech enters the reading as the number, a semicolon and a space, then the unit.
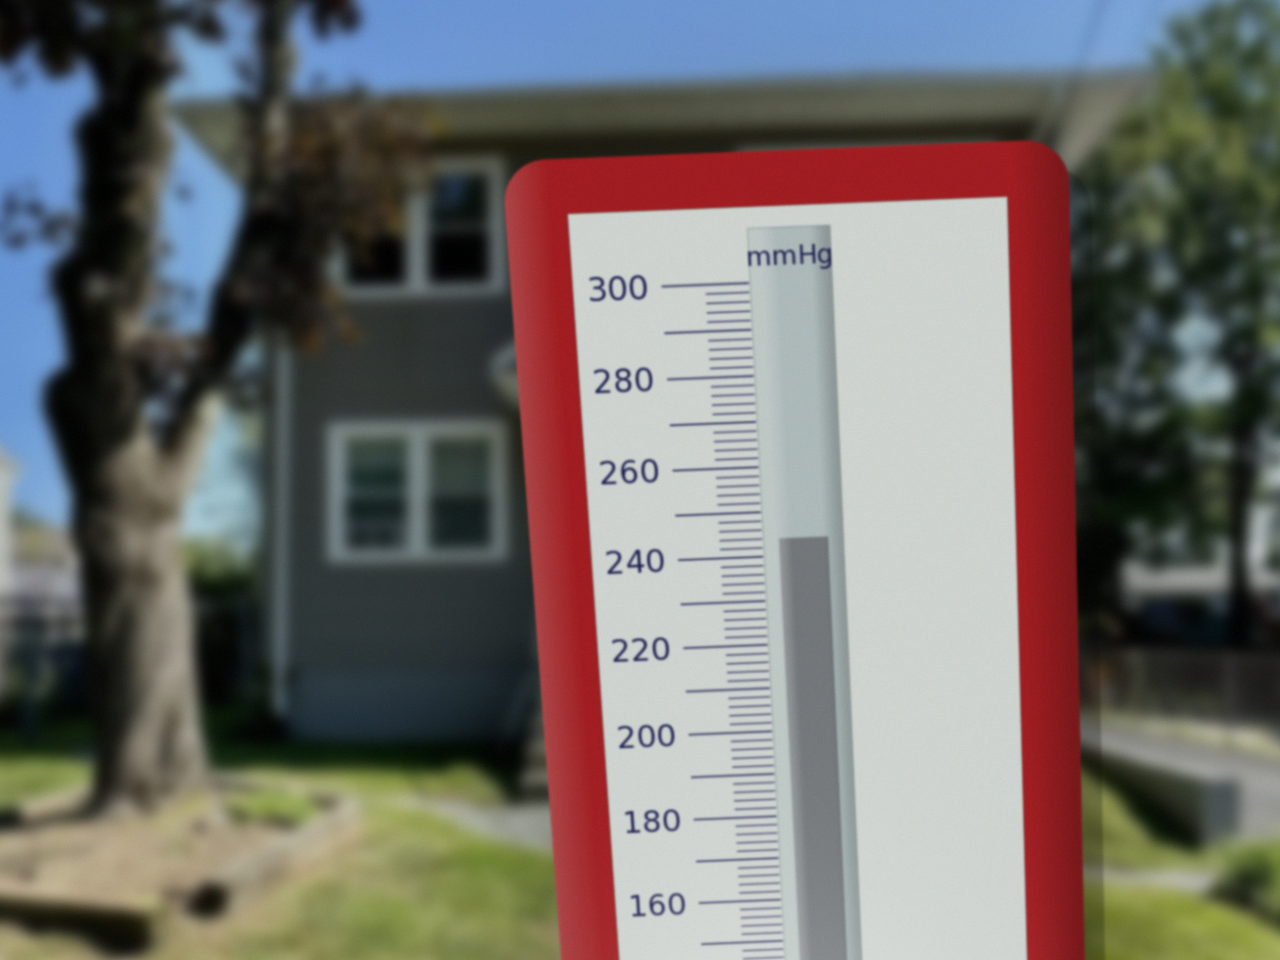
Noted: 244; mmHg
